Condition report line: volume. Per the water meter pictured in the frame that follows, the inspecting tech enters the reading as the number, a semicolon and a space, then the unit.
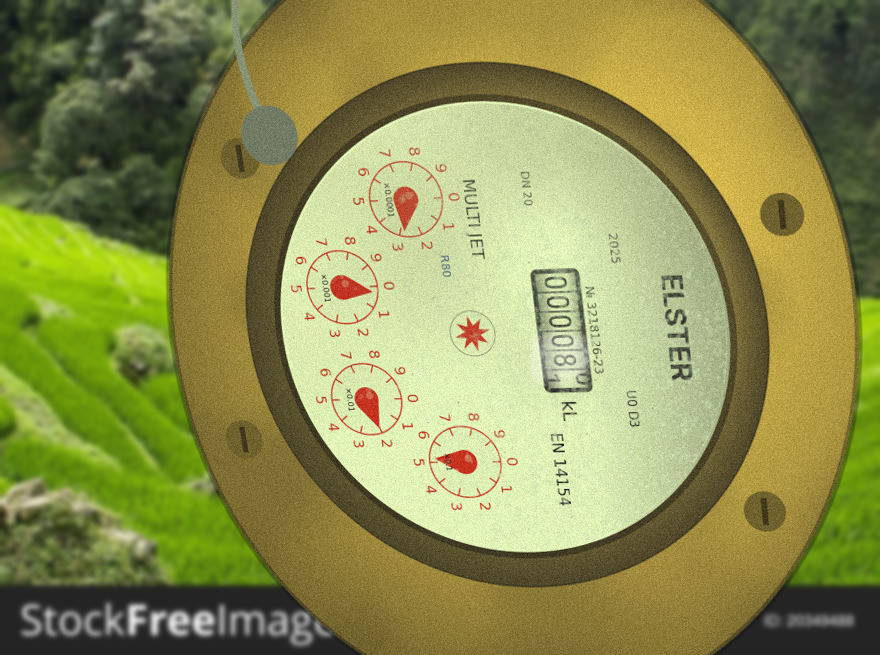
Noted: 80.5202; kL
